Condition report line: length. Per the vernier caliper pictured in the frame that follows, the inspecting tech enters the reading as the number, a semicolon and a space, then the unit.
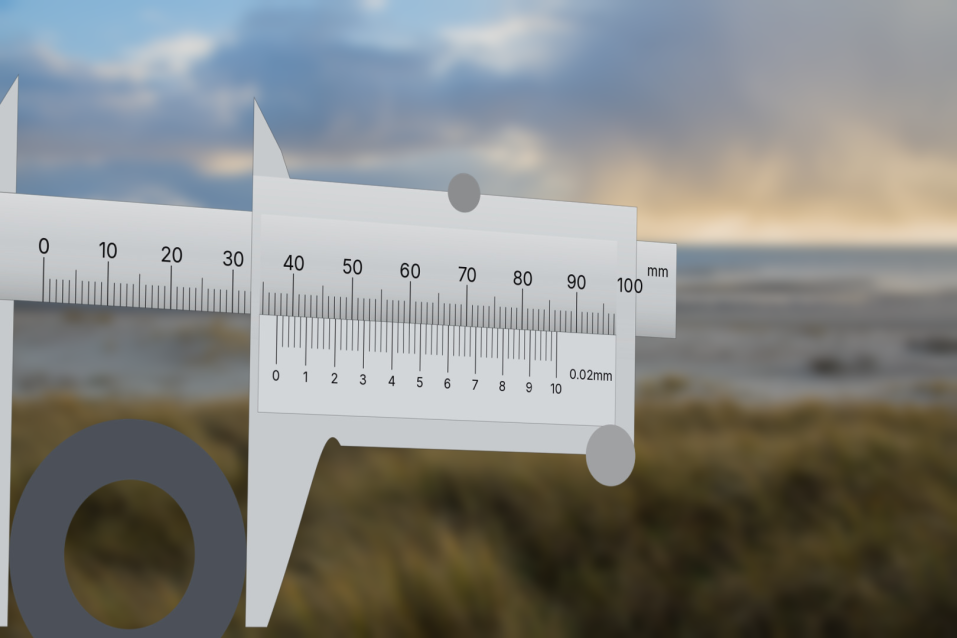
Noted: 37.4; mm
